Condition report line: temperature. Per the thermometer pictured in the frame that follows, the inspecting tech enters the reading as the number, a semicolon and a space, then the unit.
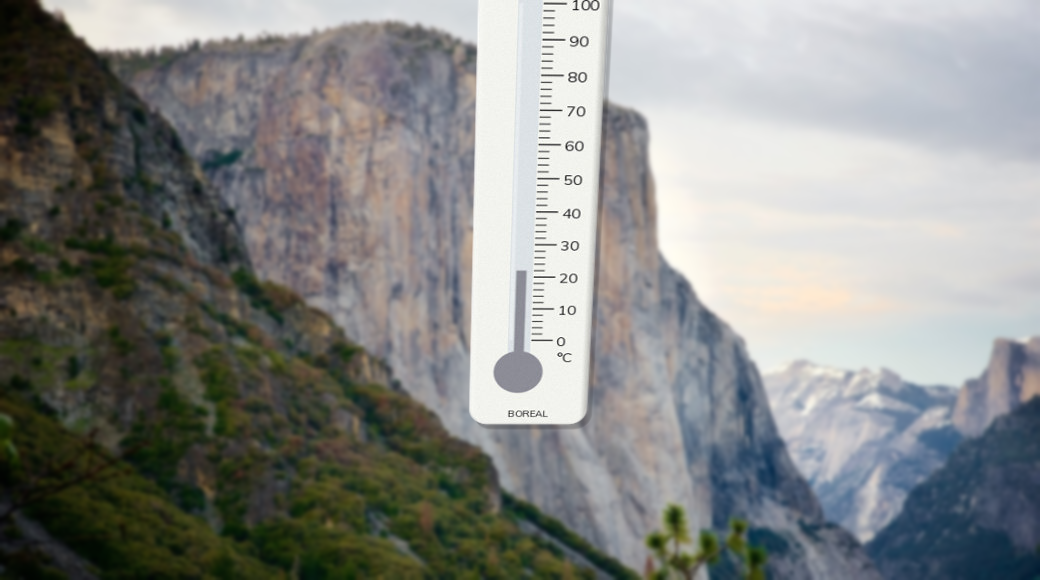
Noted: 22; °C
